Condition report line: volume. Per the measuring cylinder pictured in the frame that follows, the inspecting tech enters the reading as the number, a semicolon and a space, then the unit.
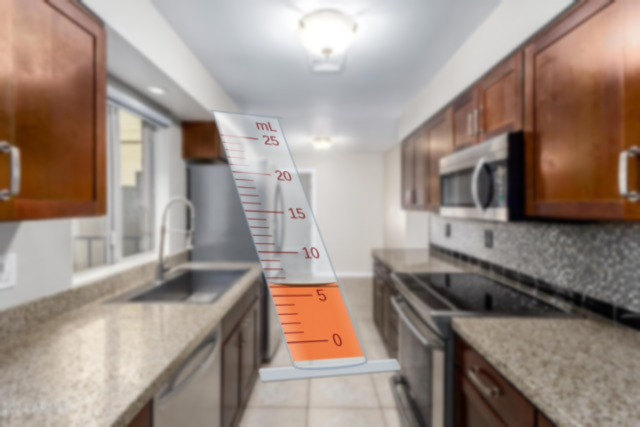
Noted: 6; mL
